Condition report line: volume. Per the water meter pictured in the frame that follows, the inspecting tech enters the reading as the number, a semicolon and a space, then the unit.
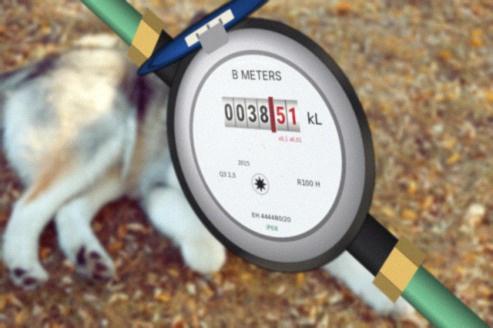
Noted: 38.51; kL
